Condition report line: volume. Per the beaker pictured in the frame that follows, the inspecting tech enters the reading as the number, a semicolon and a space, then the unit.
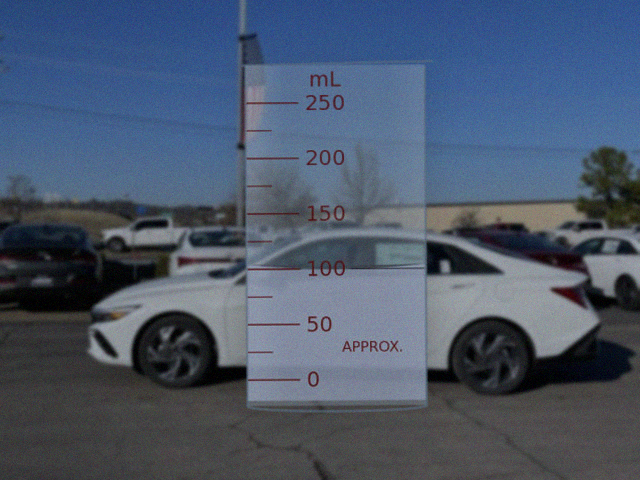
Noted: 100; mL
